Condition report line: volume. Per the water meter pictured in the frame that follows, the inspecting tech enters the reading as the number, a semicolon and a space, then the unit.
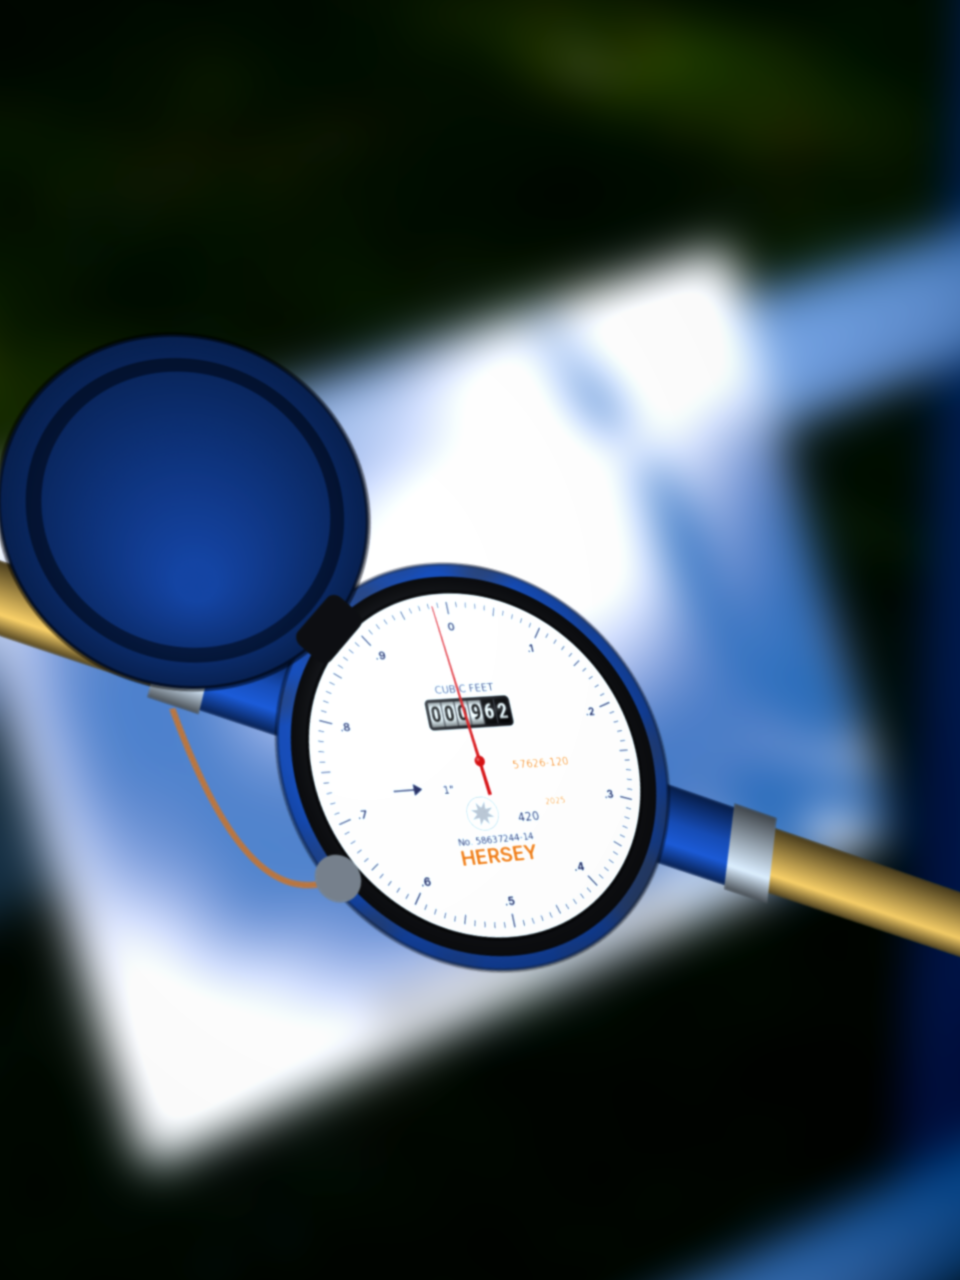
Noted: 961.98; ft³
